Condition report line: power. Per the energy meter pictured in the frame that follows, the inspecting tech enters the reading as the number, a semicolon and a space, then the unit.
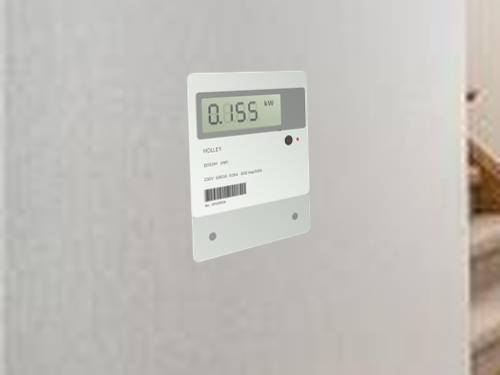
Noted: 0.155; kW
